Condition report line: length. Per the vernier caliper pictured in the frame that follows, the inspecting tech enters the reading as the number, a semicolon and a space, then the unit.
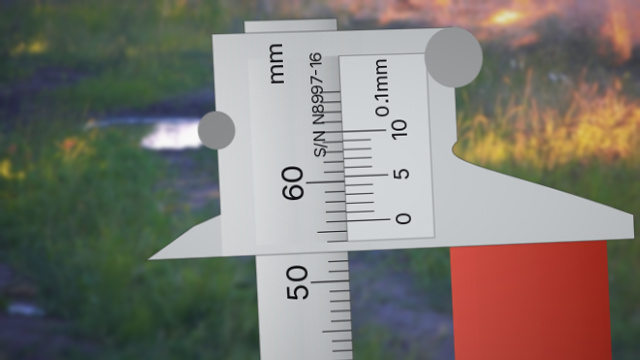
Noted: 56.0; mm
